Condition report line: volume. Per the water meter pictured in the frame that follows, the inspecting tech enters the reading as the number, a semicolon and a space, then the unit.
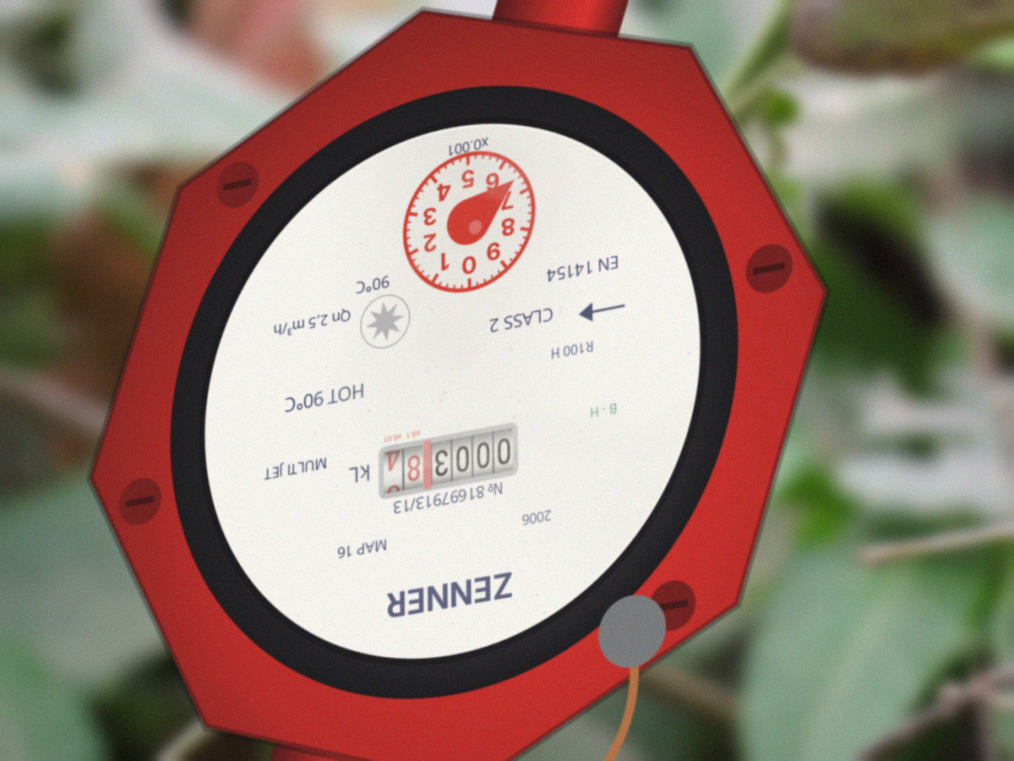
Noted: 3.836; kL
